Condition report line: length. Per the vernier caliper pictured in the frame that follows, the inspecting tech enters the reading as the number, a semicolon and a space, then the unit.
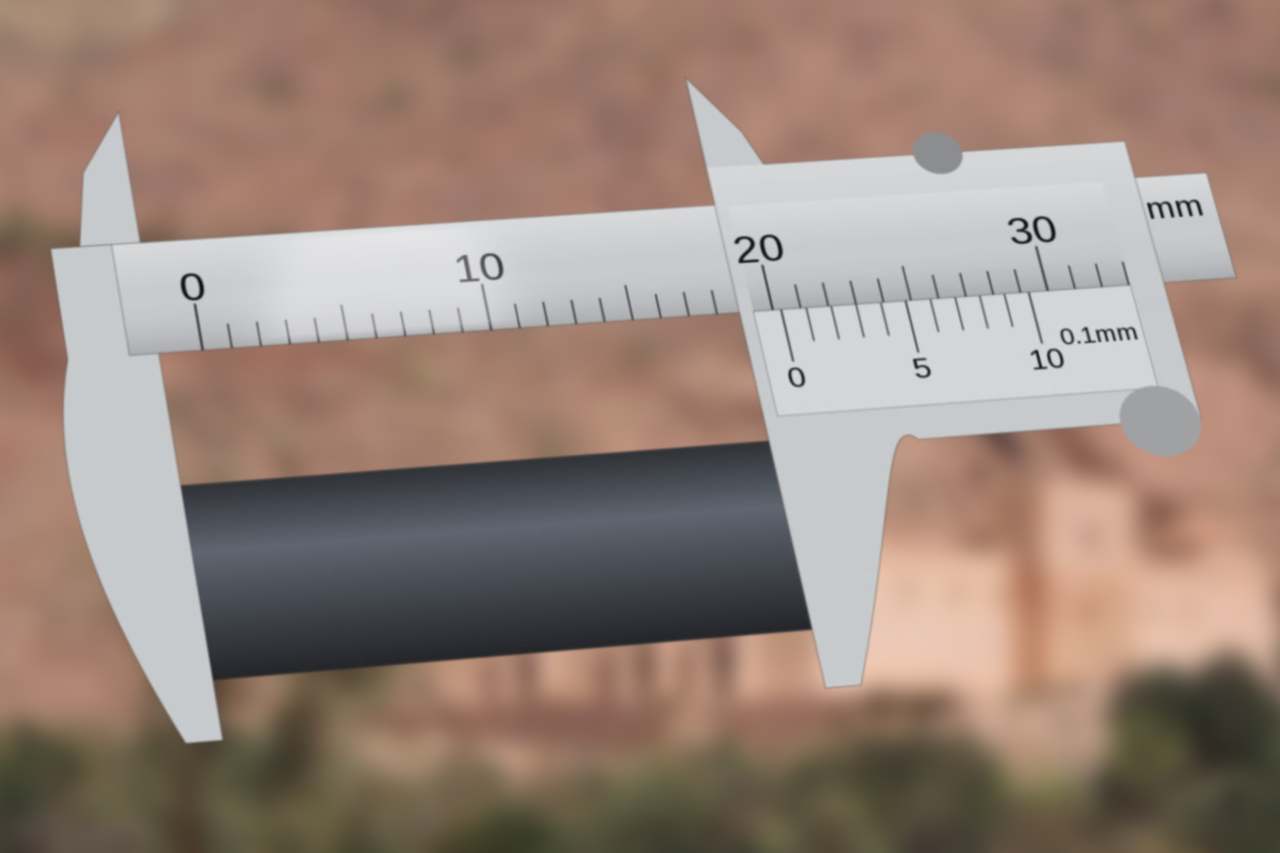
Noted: 20.3; mm
